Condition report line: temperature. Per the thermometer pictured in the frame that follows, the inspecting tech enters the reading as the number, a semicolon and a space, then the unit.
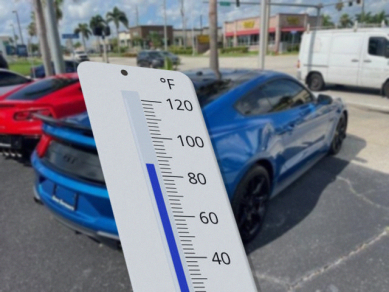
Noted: 86; °F
